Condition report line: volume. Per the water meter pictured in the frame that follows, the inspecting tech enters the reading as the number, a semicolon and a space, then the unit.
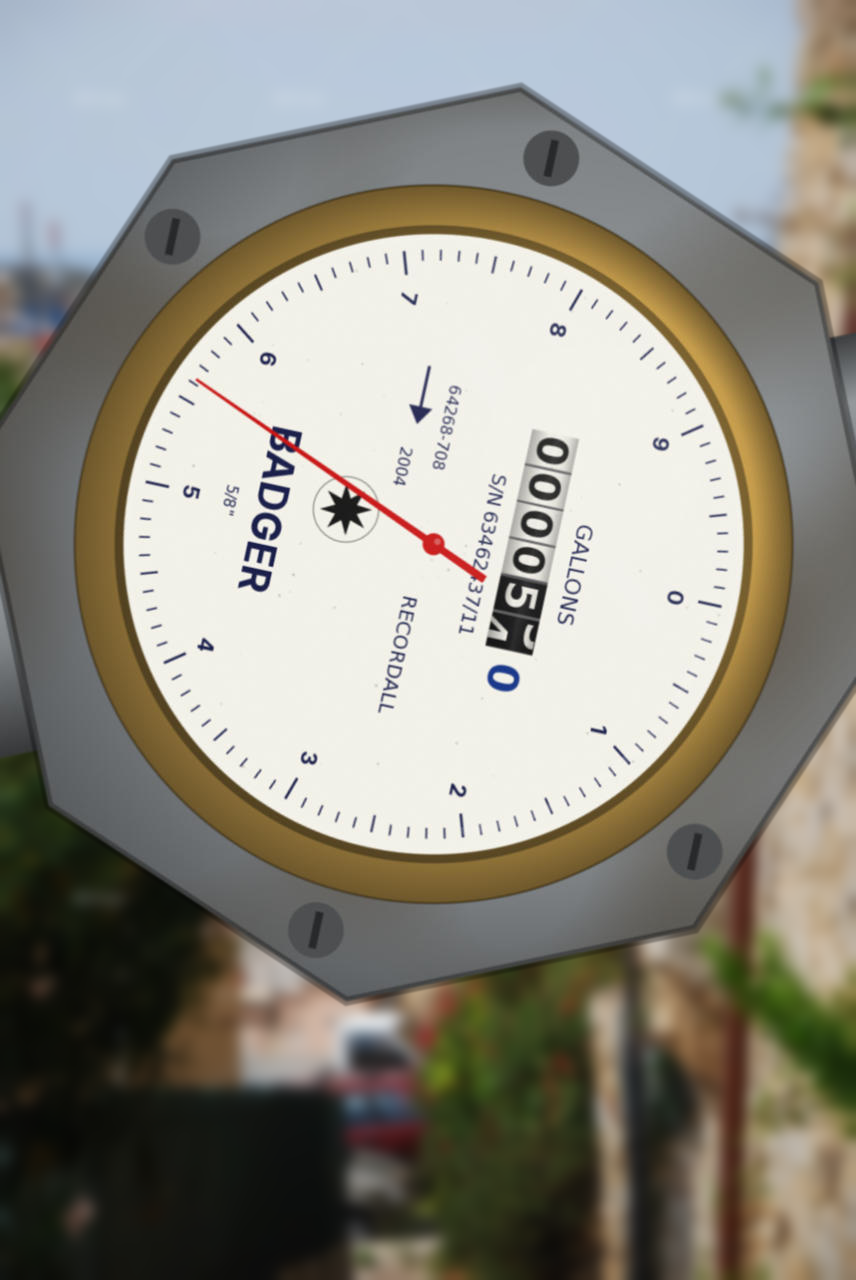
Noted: 535.6; gal
